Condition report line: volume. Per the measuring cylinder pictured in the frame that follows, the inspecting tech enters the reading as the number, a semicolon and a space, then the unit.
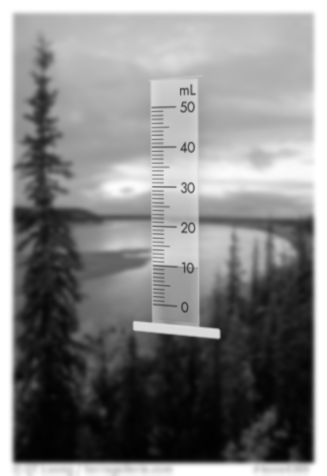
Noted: 10; mL
